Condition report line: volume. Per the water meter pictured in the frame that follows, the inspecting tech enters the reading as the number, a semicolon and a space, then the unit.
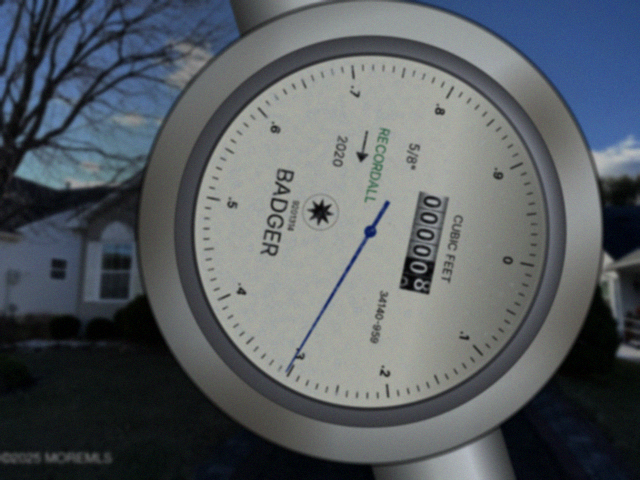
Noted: 8.30; ft³
